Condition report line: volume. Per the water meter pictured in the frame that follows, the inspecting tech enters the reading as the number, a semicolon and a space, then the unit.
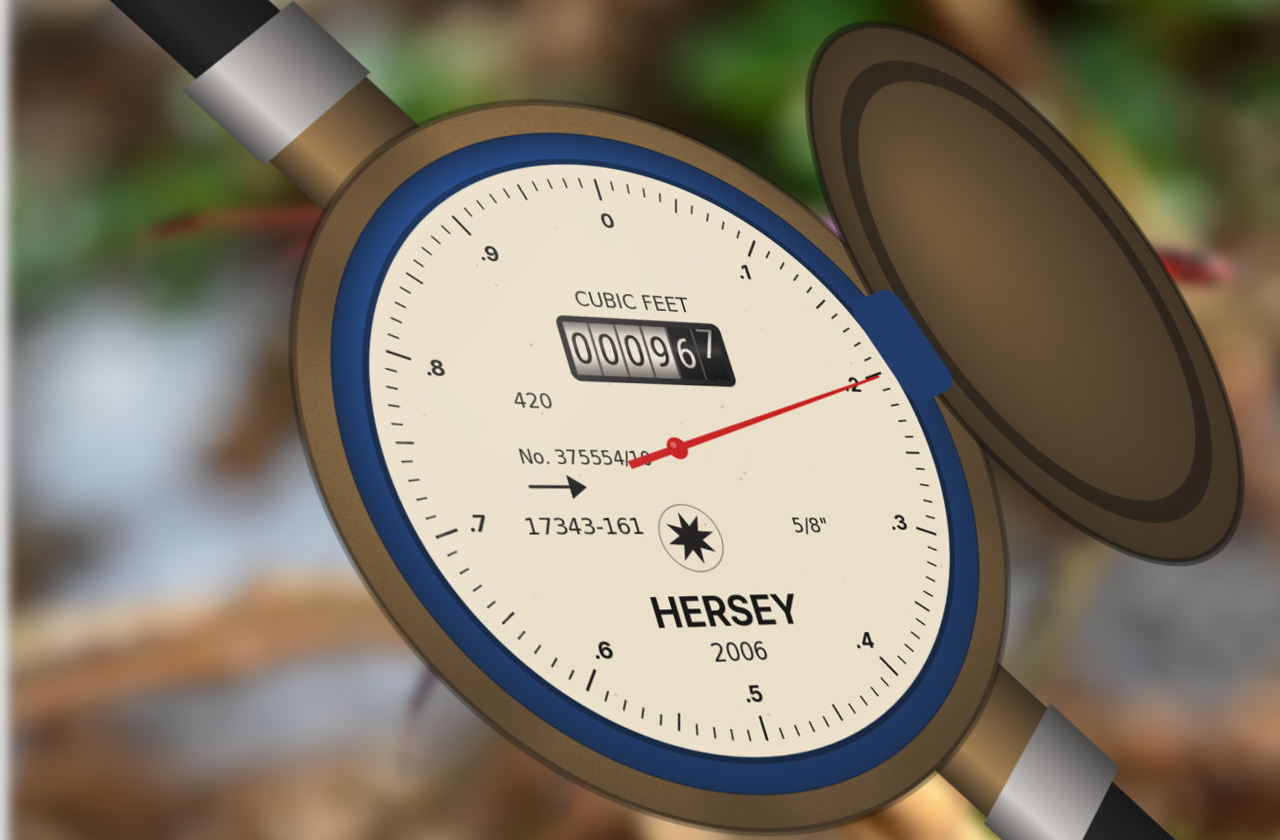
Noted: 967.20; ft³
